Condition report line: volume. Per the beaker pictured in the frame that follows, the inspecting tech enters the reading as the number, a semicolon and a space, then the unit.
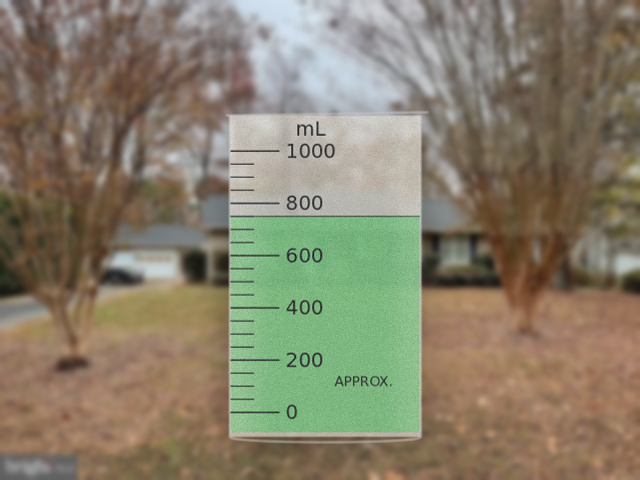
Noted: 750; mL
